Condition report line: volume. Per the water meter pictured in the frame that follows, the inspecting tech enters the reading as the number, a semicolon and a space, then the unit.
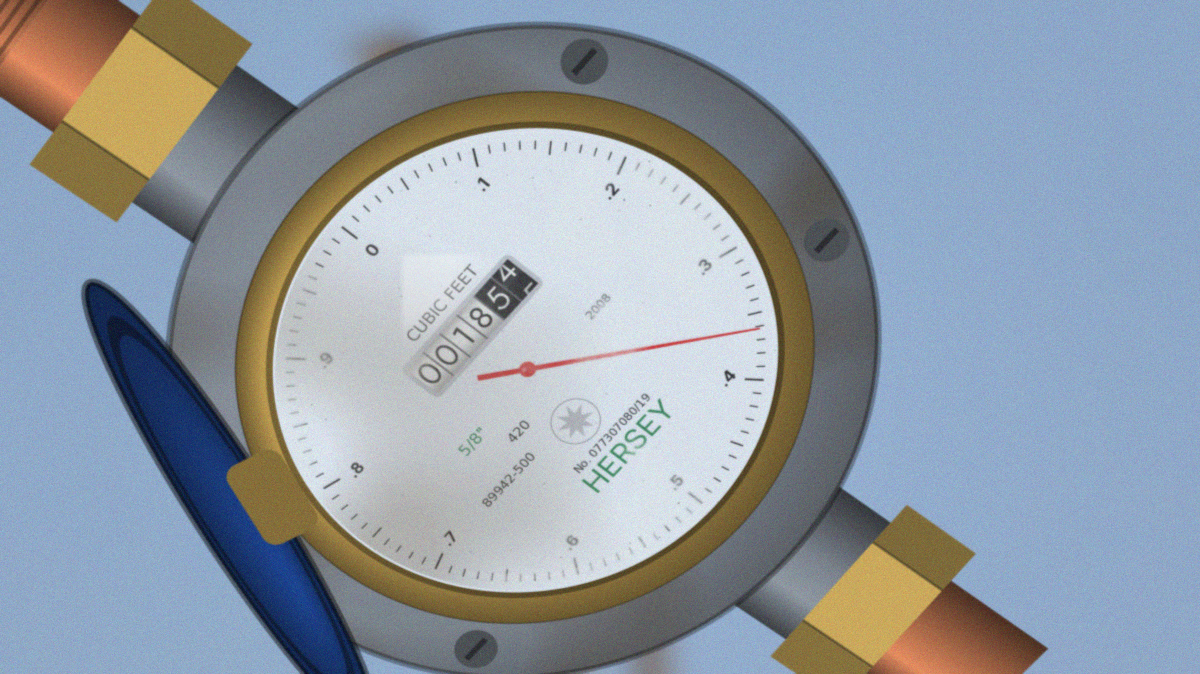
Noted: 1854.36; ft³
